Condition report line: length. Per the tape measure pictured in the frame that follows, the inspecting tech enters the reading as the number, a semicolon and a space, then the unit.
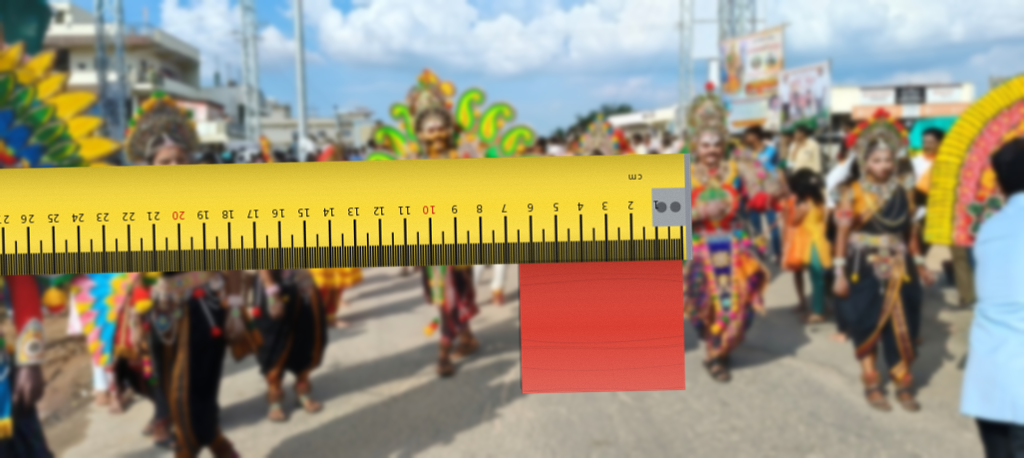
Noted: 6.5; cm
